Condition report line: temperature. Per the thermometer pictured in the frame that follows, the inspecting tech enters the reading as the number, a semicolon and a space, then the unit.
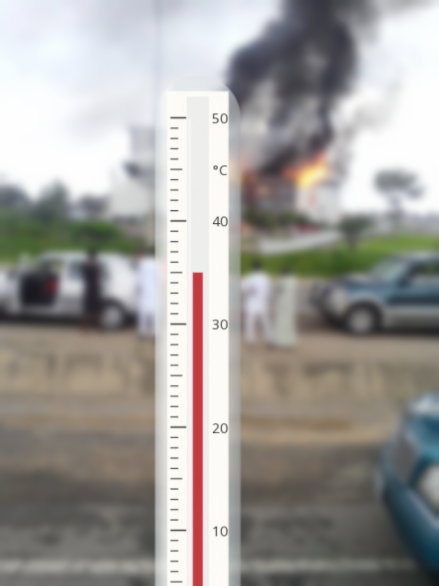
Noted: 35; °C
